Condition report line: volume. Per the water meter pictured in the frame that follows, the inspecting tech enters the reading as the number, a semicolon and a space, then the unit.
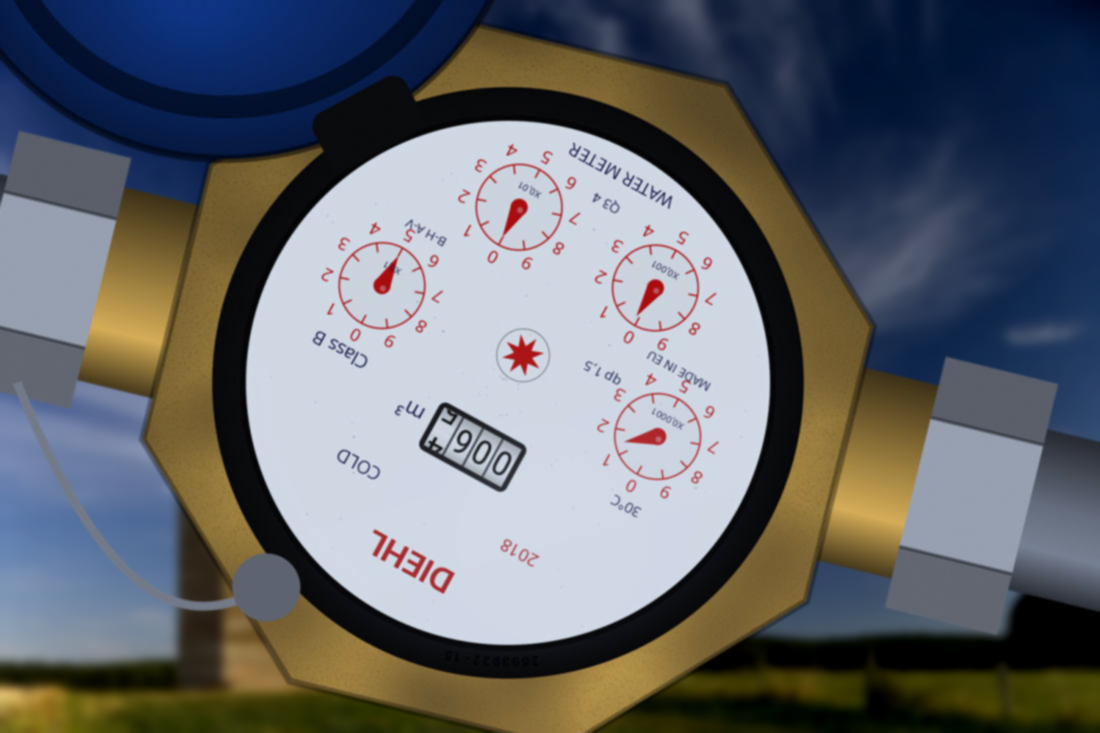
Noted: 64.5001; m³
